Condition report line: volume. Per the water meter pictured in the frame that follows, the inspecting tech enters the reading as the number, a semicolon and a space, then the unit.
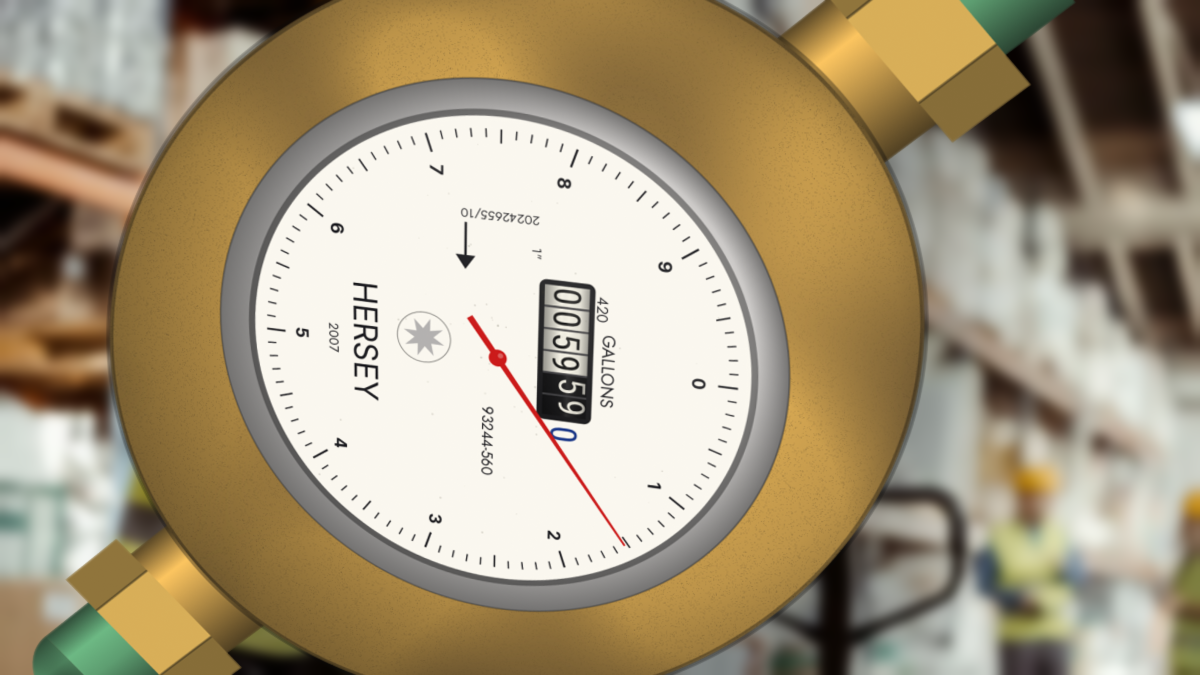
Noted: 59591.5; gal
